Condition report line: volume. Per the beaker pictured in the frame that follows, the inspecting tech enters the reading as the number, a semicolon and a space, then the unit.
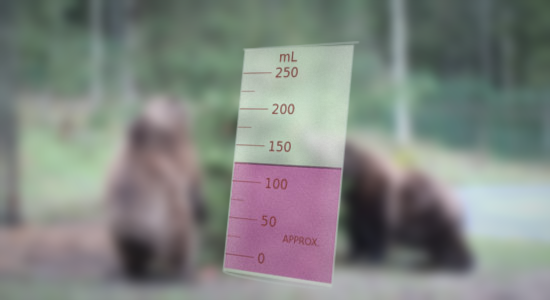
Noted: 125; mL
